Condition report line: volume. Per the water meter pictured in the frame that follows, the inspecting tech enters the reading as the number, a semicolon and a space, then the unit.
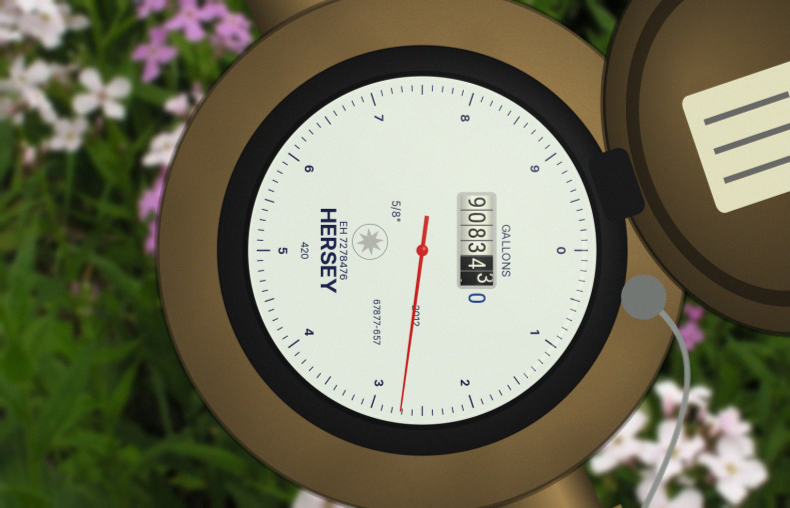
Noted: 9083432.7; gal
